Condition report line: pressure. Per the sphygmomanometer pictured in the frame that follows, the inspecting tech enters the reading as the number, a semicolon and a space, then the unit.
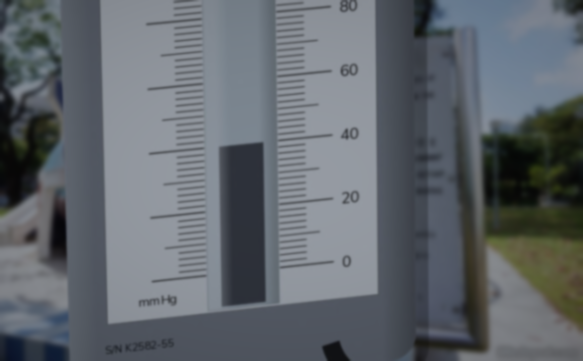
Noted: 40; mmHg
